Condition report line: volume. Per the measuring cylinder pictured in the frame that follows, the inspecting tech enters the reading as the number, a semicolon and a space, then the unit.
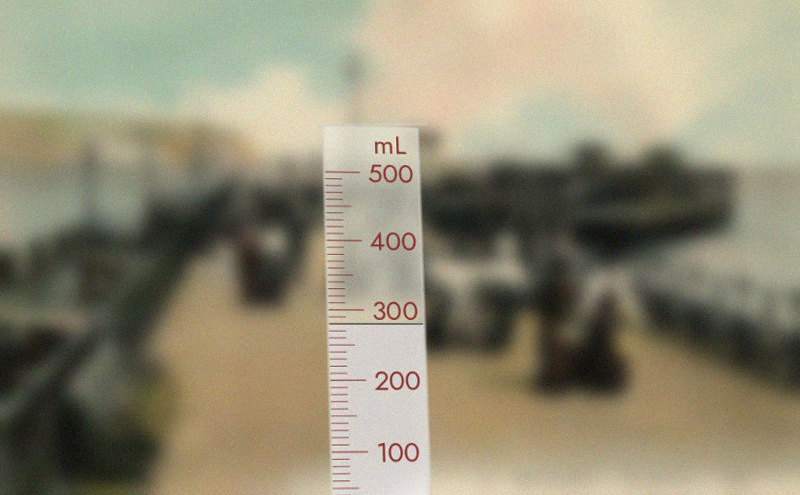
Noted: 280; mL
